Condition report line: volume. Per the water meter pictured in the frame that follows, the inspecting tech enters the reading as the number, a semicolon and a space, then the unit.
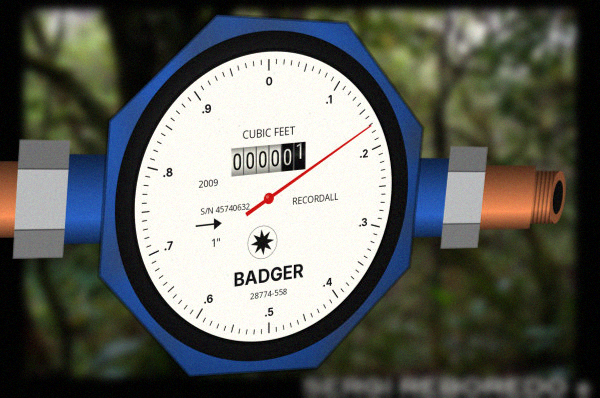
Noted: 1.17; ft³
